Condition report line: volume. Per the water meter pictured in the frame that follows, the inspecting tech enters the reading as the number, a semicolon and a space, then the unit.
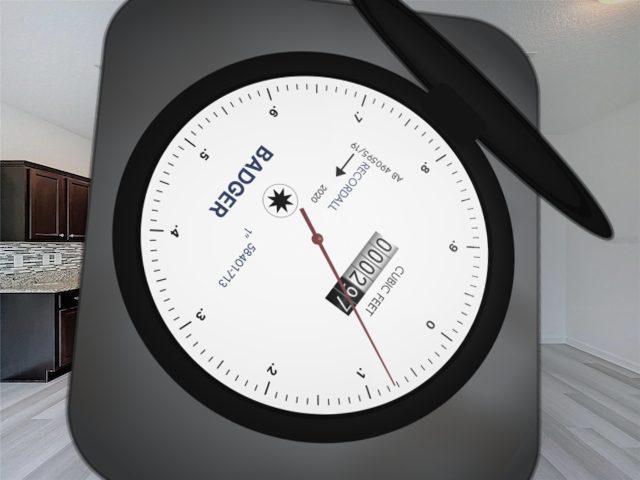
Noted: 297.07; ft³
